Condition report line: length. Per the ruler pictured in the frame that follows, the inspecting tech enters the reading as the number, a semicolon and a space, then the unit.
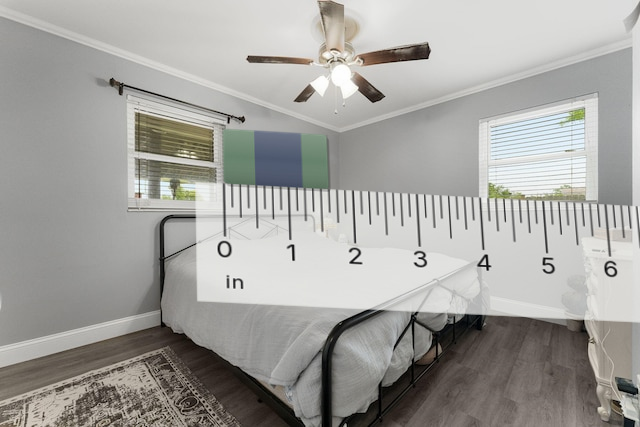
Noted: 1.625; in
